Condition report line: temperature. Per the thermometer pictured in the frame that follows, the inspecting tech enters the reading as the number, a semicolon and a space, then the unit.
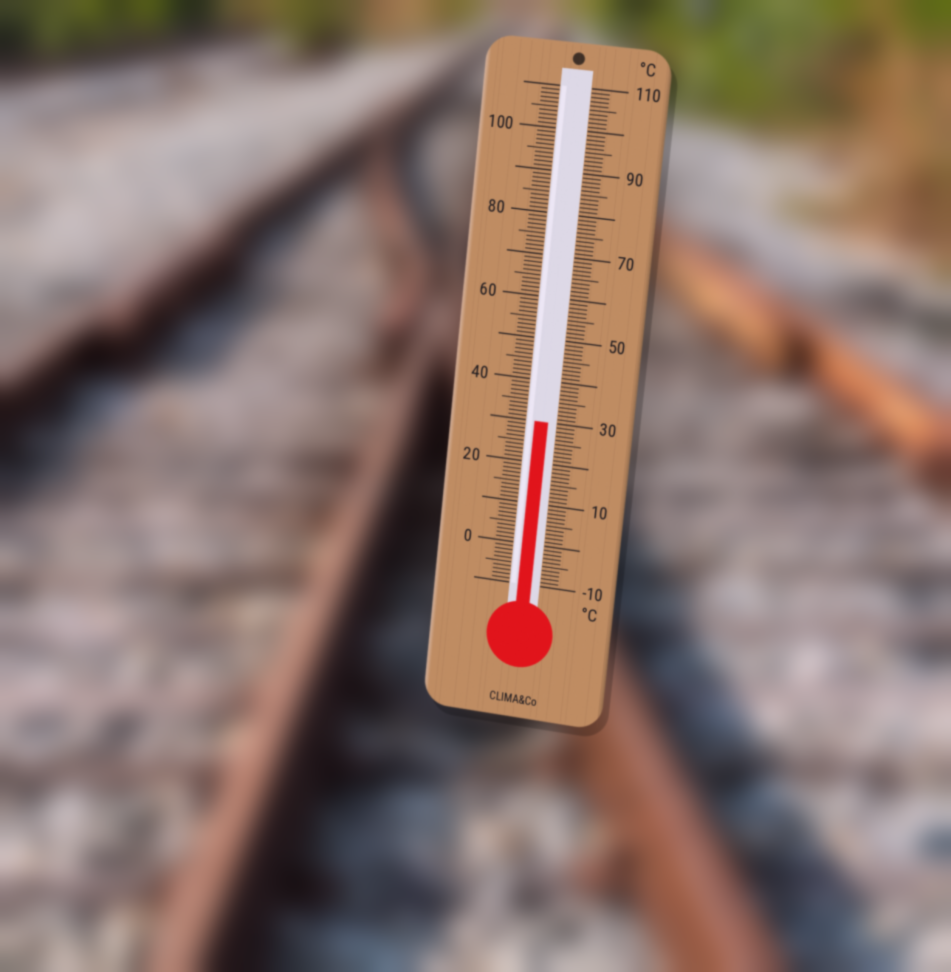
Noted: 30; °C
